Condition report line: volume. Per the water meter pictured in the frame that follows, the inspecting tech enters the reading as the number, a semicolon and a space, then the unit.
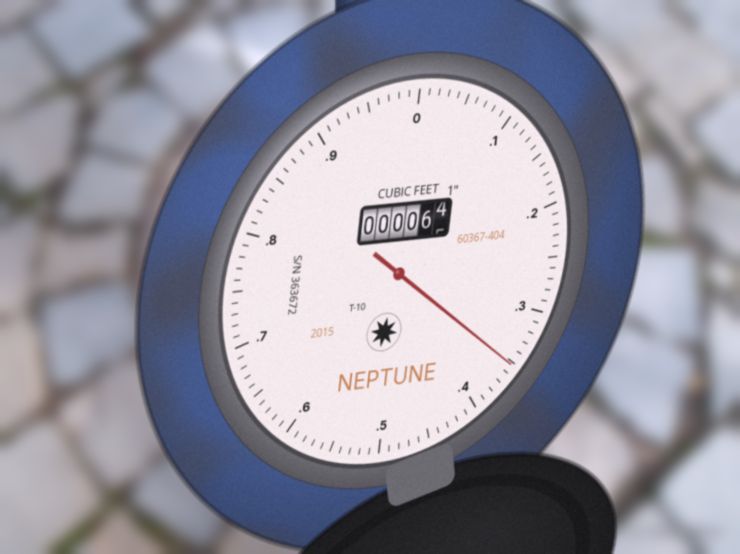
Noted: 64.35; ft³
